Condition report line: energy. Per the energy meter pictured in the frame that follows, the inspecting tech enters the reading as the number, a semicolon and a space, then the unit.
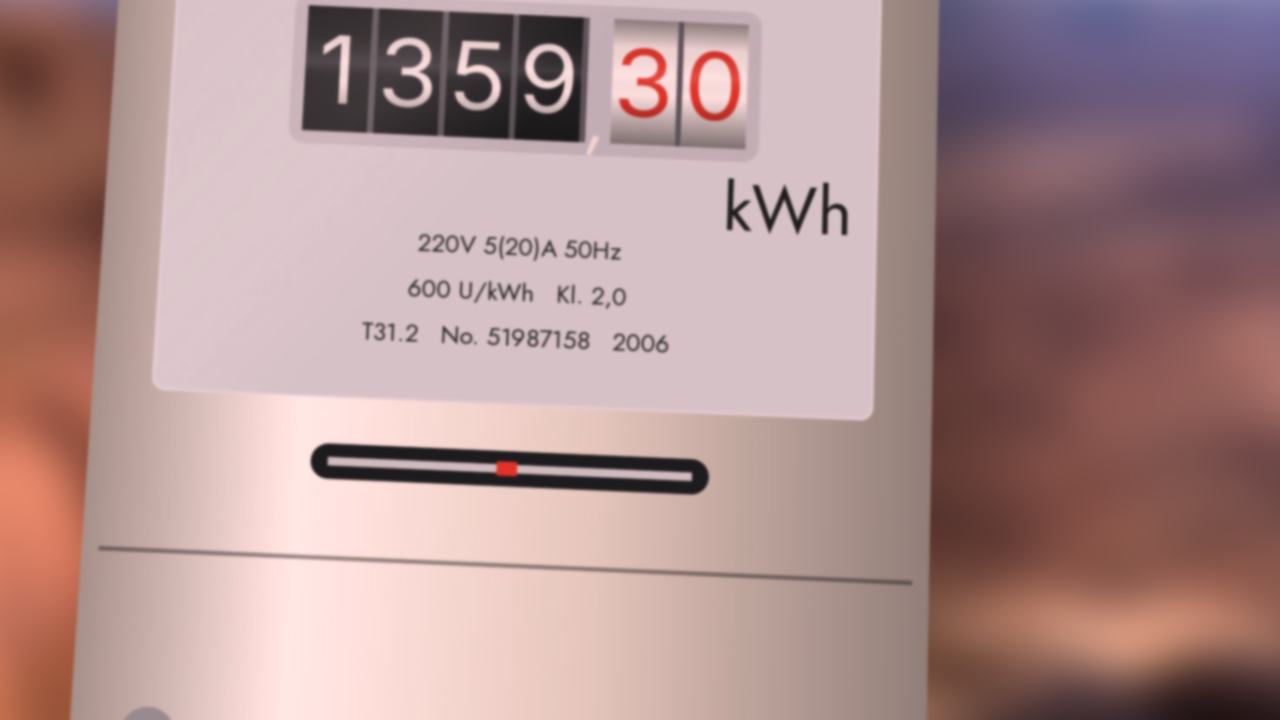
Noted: 1359.30; kWh
